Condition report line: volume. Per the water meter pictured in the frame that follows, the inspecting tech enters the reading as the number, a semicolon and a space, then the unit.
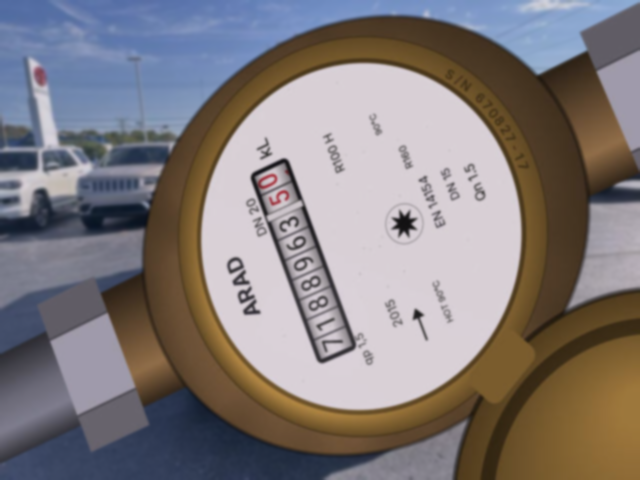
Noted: 7188963.50; kL
